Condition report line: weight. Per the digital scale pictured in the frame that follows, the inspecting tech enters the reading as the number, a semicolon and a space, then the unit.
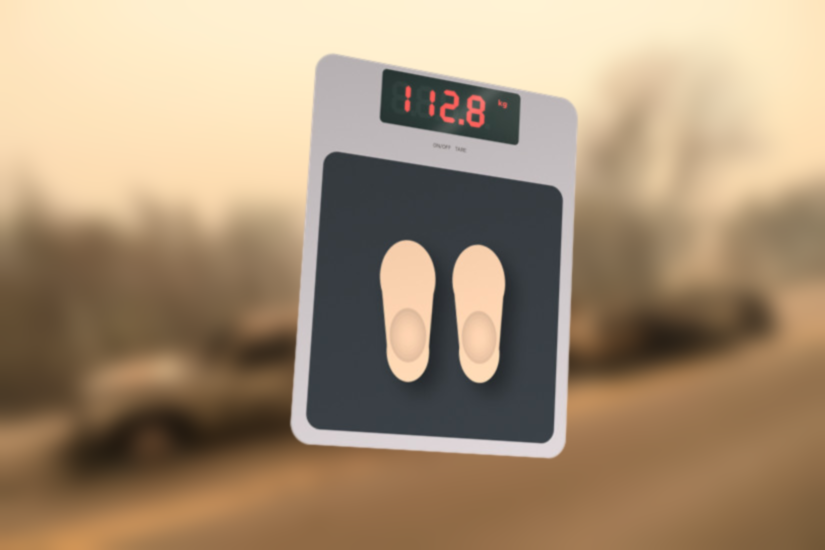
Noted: 112.8; kg
